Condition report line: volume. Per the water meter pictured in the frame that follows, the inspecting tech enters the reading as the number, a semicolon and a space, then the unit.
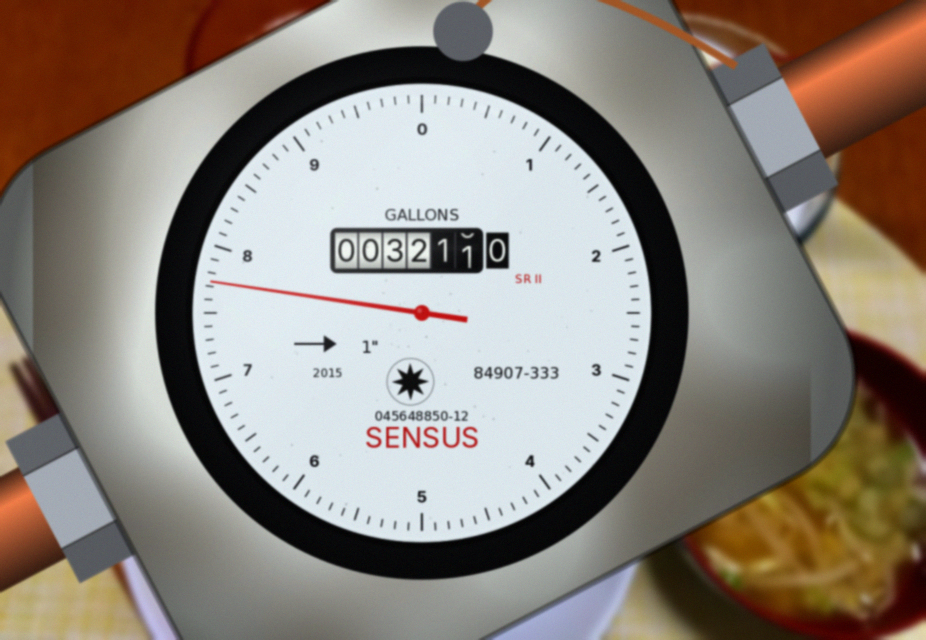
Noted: 32107.7; gal
